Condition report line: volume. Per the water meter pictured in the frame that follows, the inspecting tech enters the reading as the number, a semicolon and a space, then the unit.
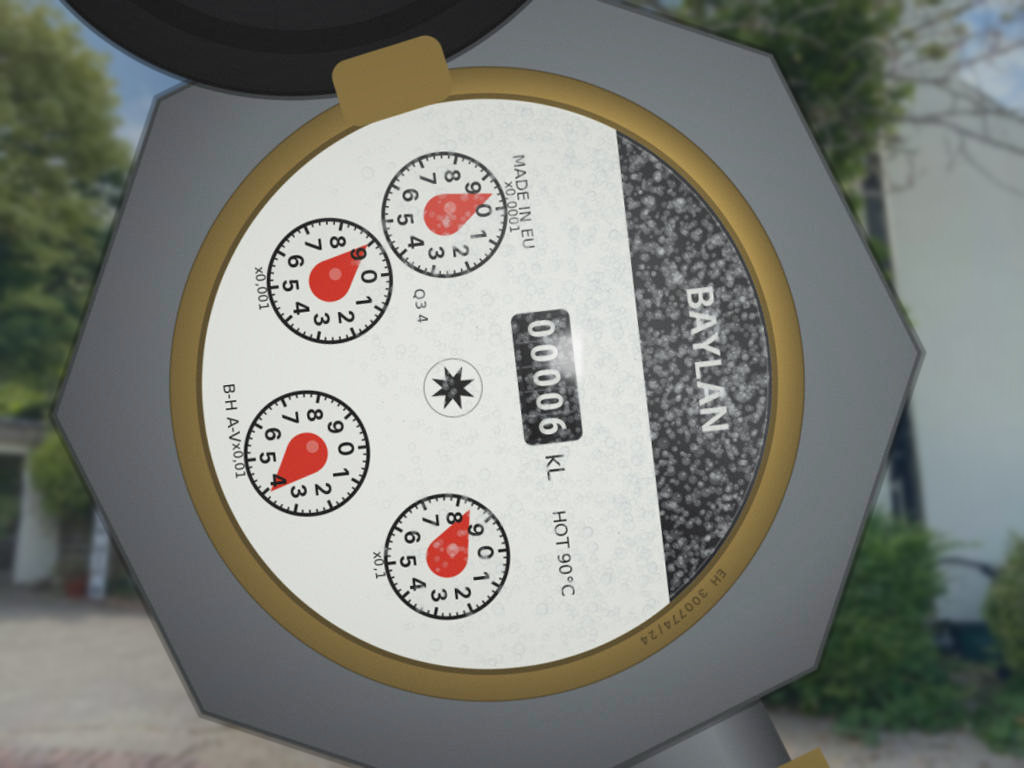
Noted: 6.8389; kL
